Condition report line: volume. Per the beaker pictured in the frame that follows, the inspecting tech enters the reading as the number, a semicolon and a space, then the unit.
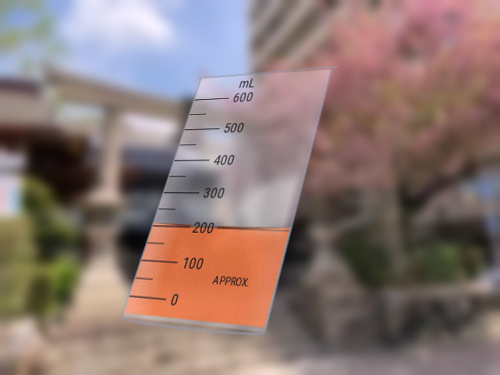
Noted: 200; mL
